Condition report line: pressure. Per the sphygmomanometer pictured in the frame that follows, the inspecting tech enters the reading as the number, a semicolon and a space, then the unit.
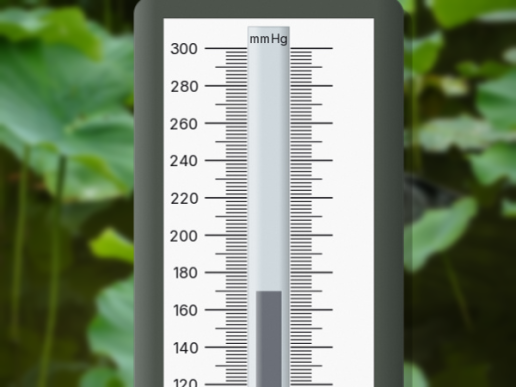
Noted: 170; mmHg
